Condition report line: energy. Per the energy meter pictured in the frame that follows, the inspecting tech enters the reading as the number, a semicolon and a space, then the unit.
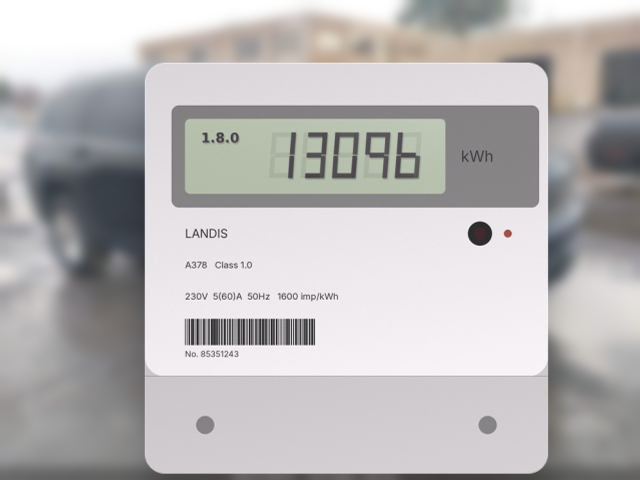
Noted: 13096; kWh
